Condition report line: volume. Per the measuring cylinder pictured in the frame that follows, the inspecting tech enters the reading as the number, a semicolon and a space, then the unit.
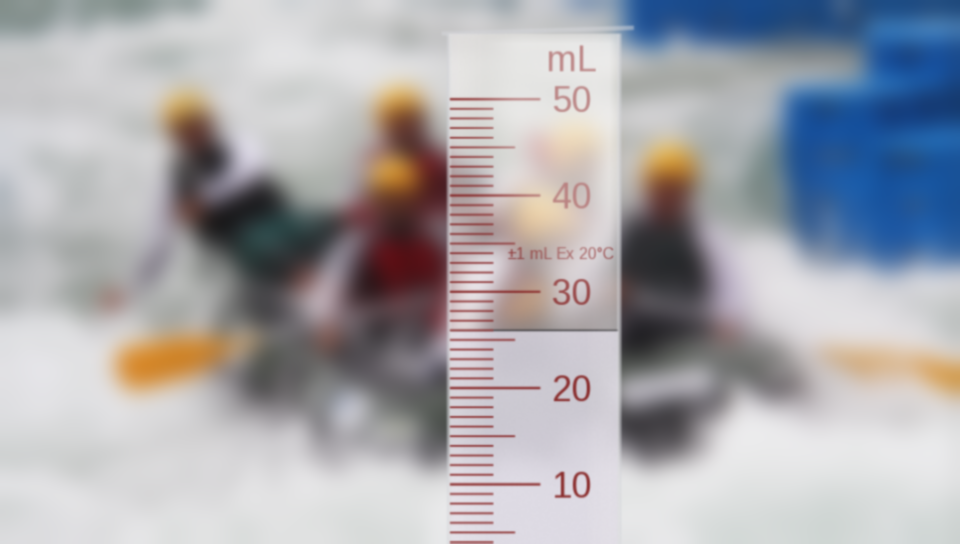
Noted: 26; mL
